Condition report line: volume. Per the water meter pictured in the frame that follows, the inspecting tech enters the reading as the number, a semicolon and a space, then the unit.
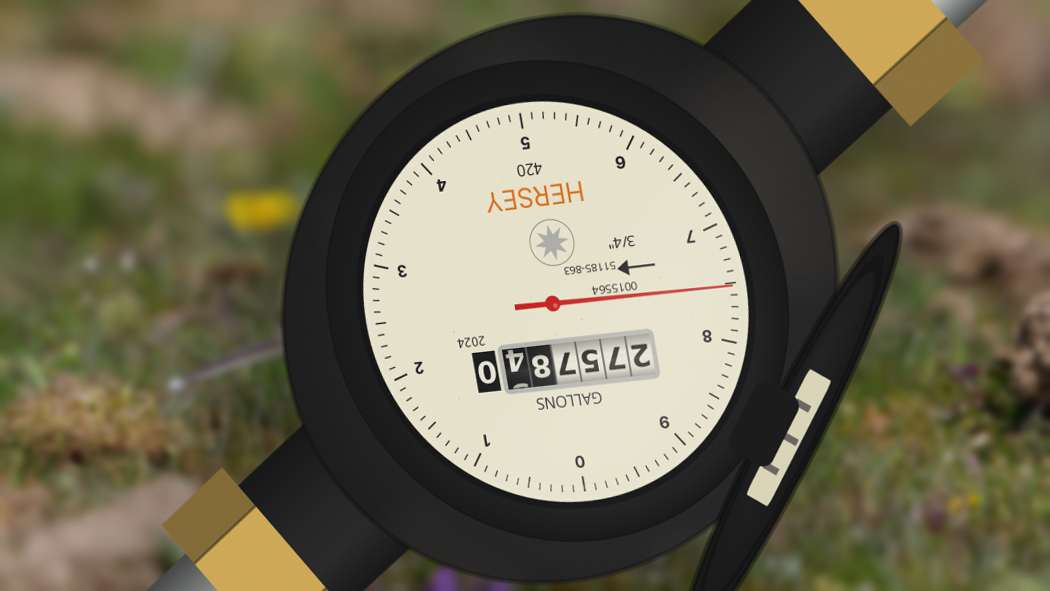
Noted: 2757837.5; gal
